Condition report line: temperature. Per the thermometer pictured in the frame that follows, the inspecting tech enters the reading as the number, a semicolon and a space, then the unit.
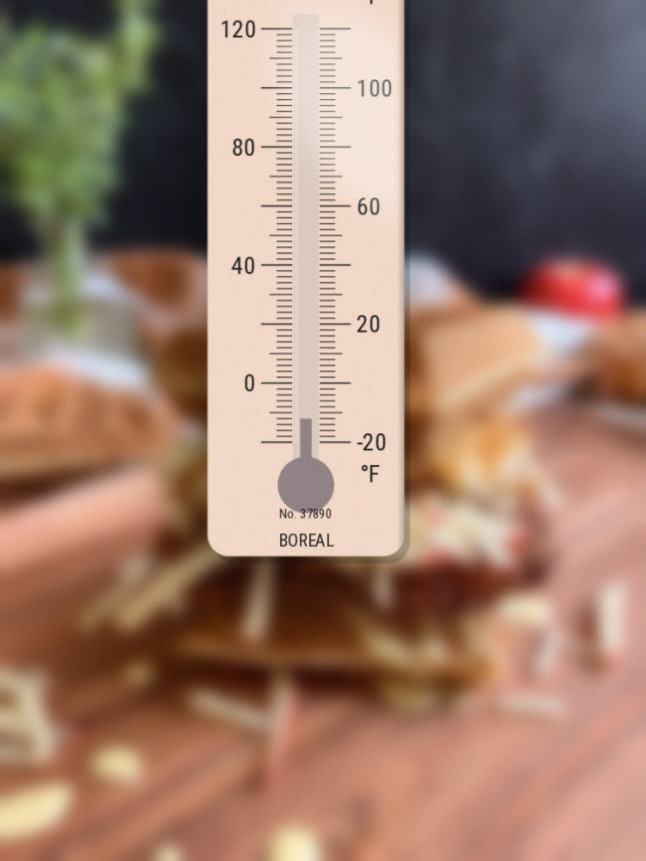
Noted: -12; °F
